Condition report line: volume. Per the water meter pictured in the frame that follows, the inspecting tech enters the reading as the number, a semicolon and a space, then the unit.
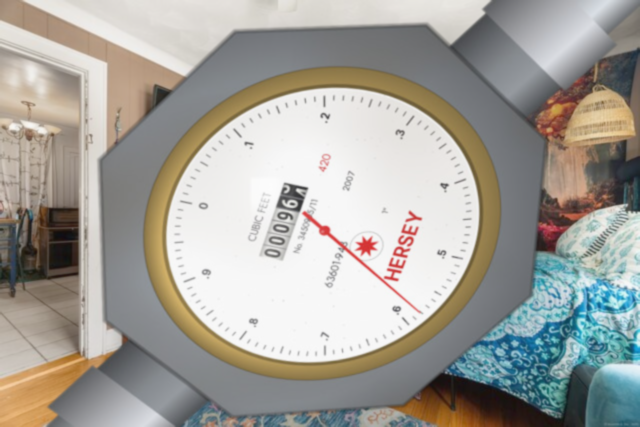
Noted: 963.58; ft³
